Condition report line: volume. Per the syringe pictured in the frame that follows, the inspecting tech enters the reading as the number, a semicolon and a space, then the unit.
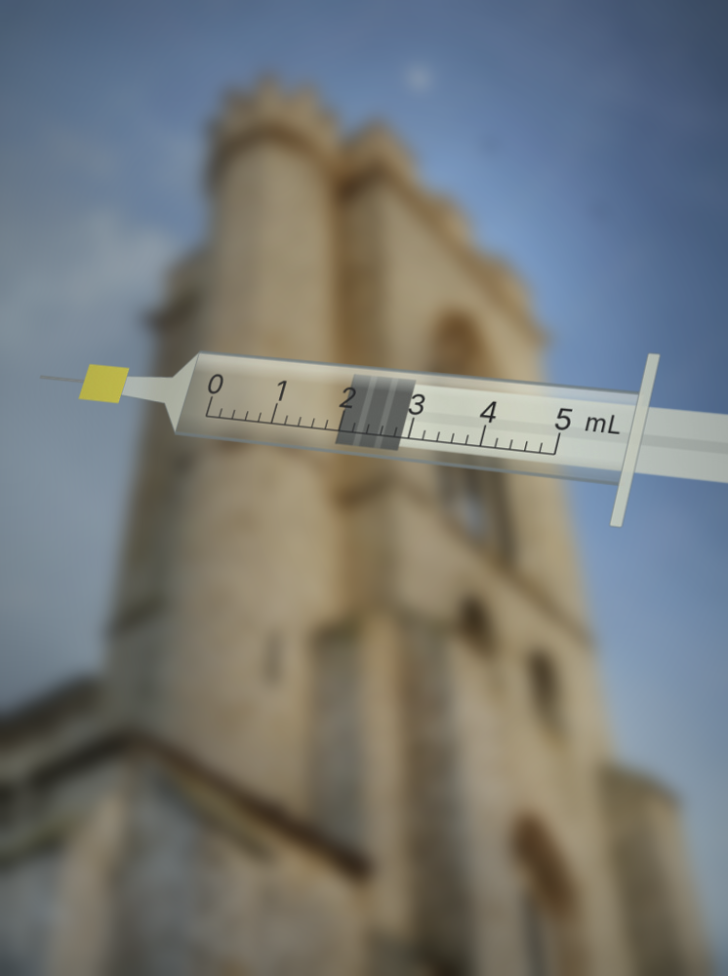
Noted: 2; mL
